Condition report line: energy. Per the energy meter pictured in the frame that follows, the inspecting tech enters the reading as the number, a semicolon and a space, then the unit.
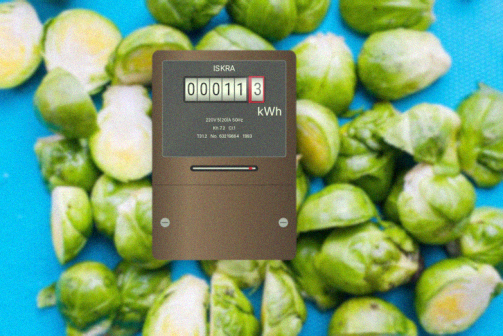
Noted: 11.3; kWh
